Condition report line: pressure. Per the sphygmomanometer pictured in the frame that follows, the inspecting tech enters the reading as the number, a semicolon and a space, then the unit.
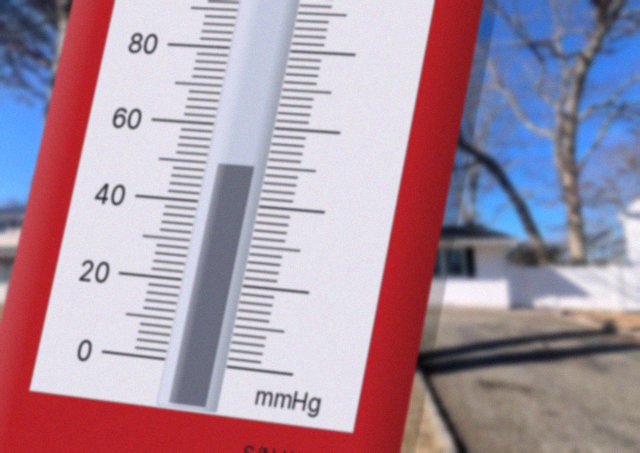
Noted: 50; mmHg
